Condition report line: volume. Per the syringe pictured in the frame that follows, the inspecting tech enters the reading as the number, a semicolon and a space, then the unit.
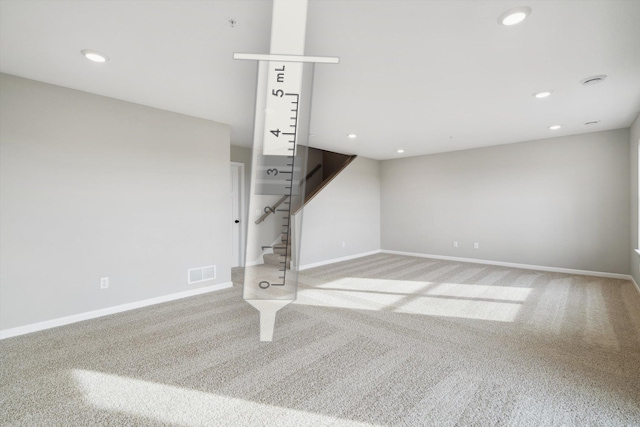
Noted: 2.4; mL
